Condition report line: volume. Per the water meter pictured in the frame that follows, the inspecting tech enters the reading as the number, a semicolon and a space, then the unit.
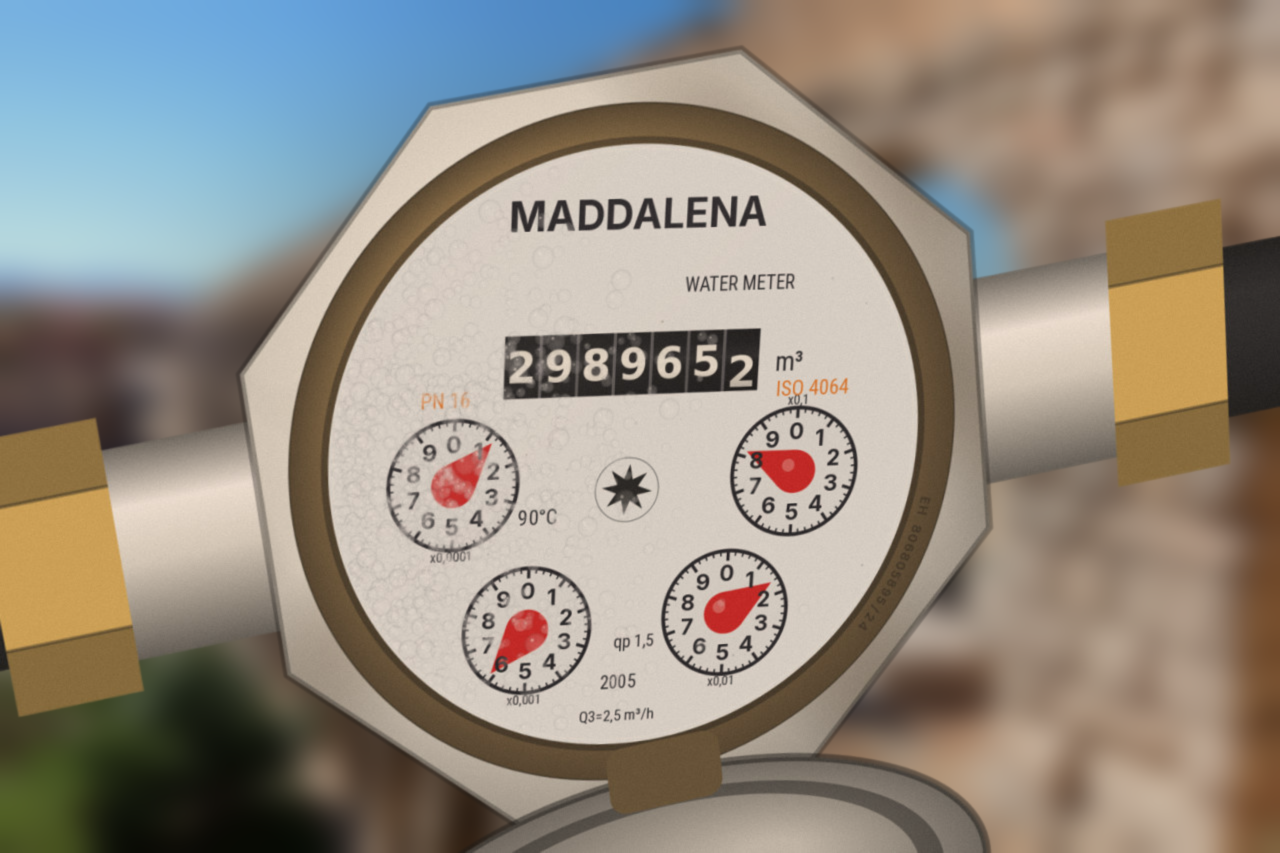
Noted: 2989651.8161; m³
